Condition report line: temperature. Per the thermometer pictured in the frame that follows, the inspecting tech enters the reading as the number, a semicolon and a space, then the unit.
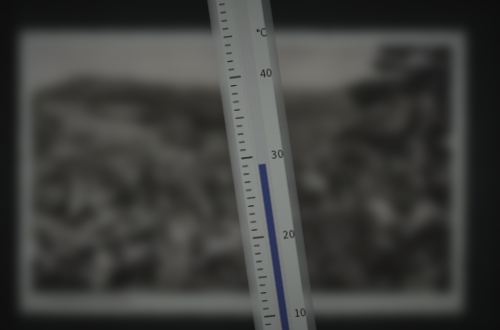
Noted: 29; °C
